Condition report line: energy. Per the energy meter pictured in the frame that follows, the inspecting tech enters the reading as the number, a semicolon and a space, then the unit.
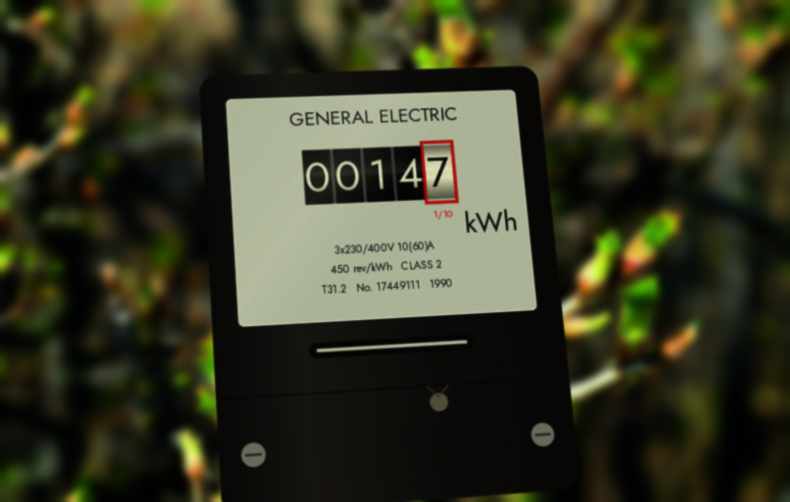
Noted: 14.7; kWh
